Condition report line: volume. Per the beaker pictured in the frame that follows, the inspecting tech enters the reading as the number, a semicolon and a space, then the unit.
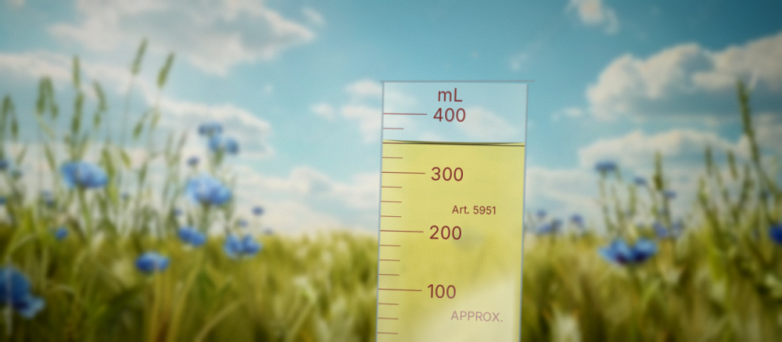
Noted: 350; mL
